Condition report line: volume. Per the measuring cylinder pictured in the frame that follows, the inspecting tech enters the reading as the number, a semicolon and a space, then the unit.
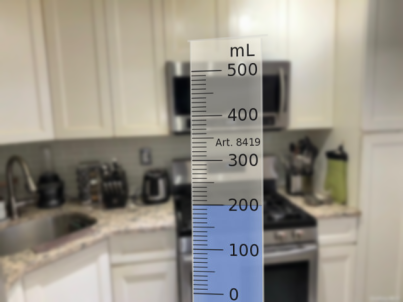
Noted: 200; mL
